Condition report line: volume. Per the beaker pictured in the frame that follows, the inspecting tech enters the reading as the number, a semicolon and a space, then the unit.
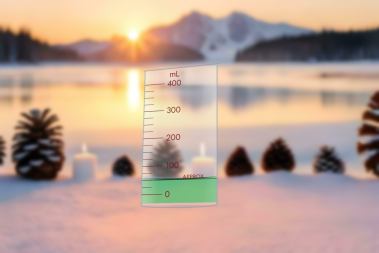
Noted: 50; mL
